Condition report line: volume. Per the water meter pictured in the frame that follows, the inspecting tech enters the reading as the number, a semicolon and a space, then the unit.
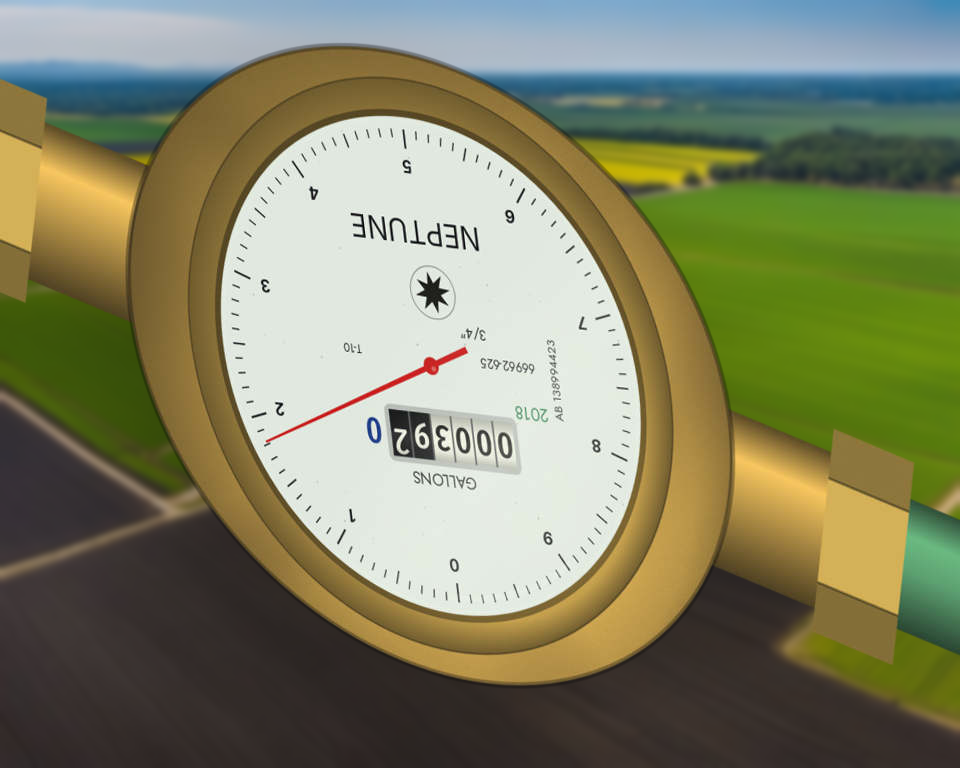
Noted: 3921.8; gal
